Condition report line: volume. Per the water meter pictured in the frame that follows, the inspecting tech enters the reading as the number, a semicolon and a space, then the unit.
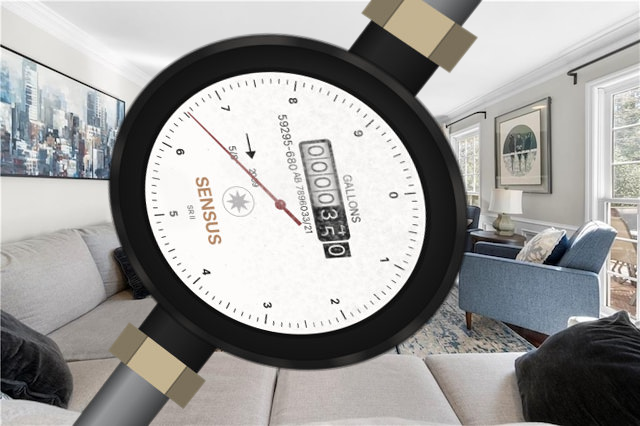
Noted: 346.5; gal
